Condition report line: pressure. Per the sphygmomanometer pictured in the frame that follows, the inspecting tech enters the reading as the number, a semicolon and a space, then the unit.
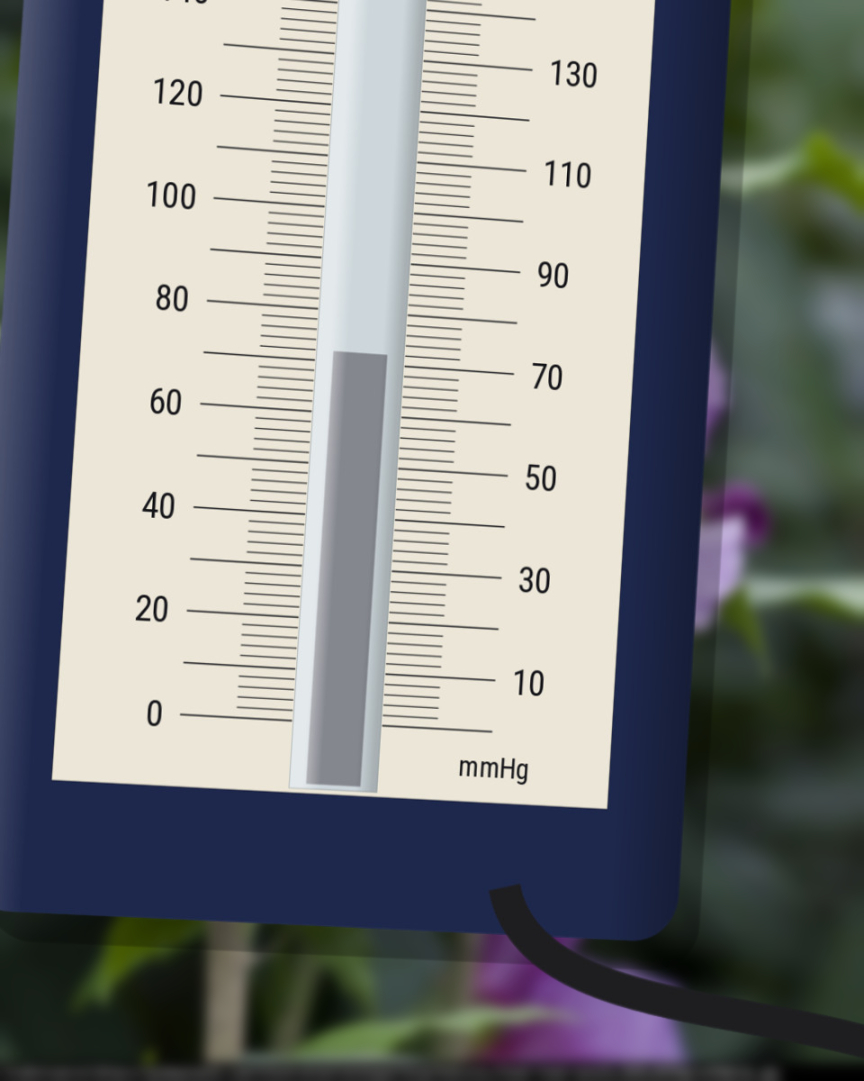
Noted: 72; mmHg
